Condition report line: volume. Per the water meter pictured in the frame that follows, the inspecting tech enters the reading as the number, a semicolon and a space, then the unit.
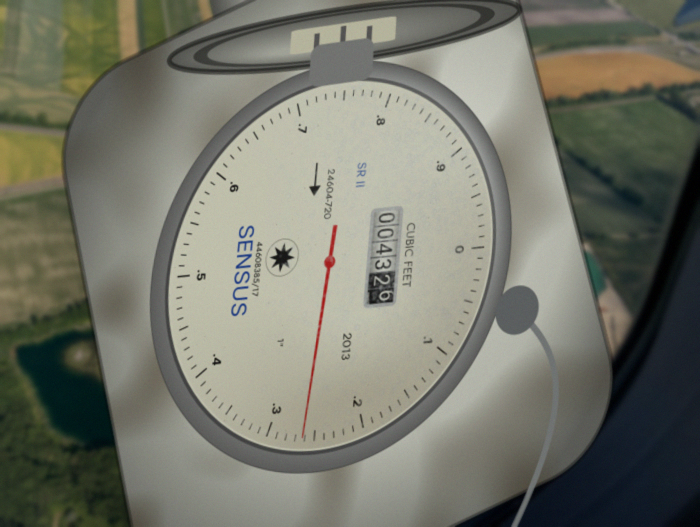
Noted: 4326.26; ft³
